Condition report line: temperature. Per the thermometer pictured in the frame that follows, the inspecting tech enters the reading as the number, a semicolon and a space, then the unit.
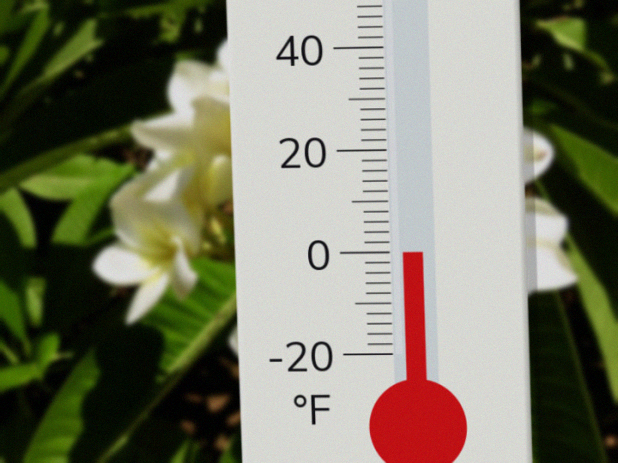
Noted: 0; °F
